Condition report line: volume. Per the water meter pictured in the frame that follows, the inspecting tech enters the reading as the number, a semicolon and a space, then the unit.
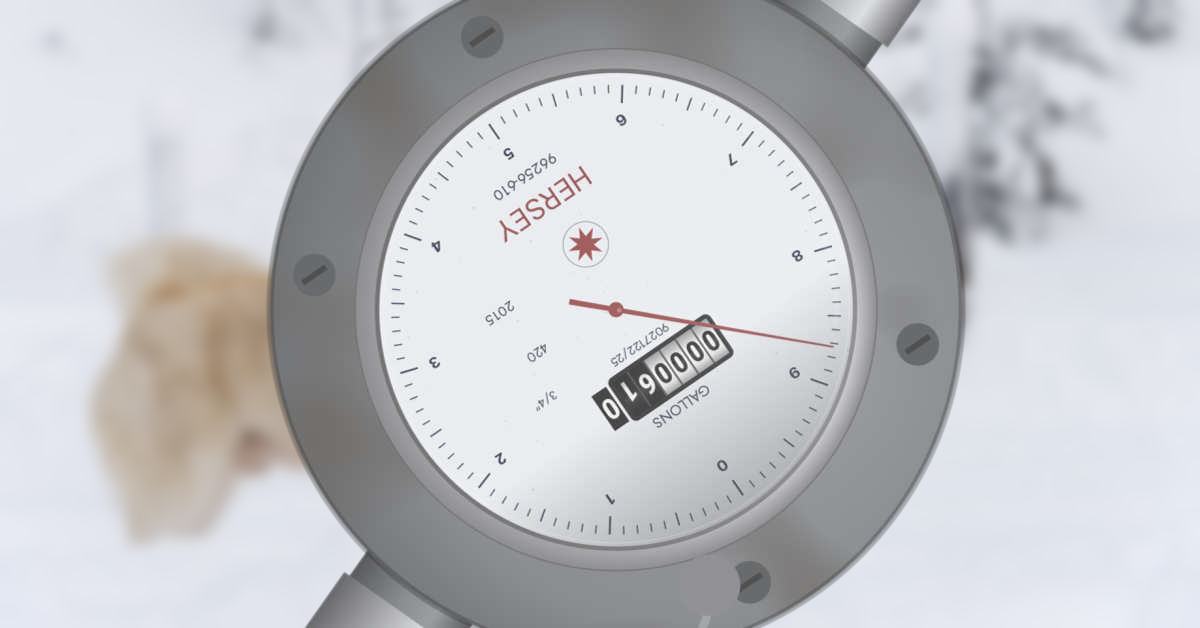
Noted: 608.7; gal
